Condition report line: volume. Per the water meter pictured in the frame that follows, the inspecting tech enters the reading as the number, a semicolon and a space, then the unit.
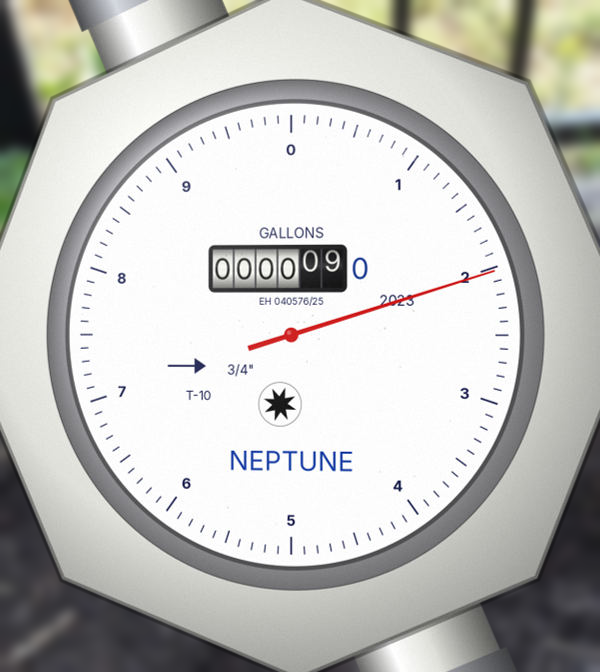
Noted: 92.0; gal
